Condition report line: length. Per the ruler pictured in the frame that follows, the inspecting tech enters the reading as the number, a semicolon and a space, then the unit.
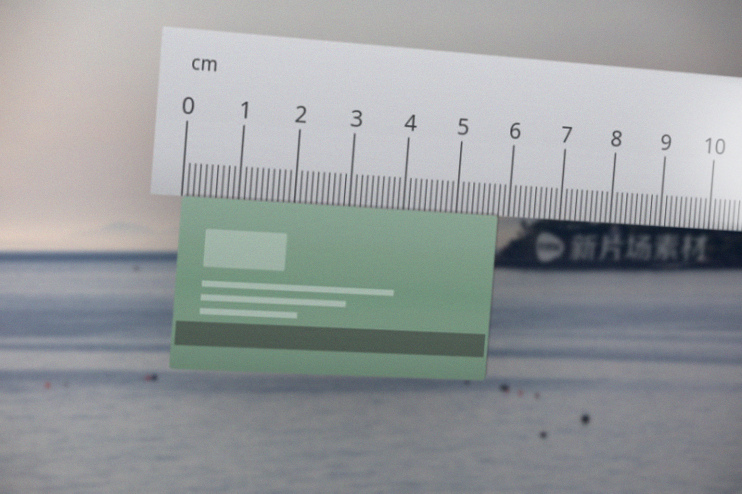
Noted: 5.8; cm
